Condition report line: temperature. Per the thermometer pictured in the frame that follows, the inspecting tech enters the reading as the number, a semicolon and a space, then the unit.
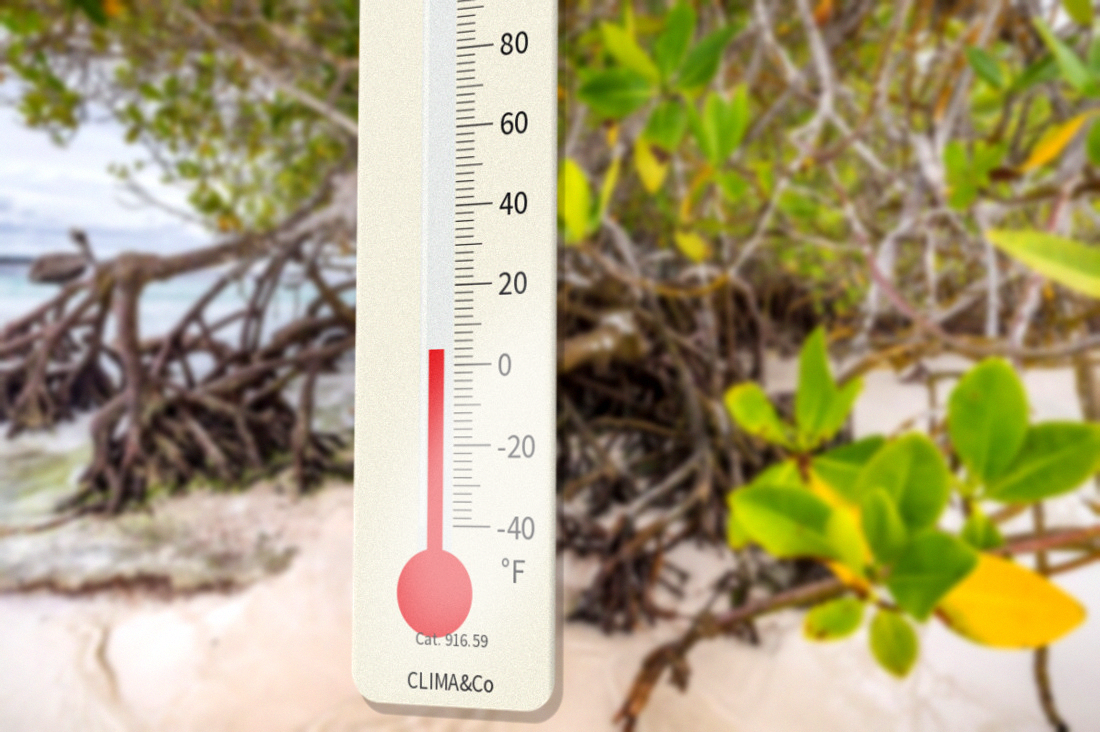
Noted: 4; °F
